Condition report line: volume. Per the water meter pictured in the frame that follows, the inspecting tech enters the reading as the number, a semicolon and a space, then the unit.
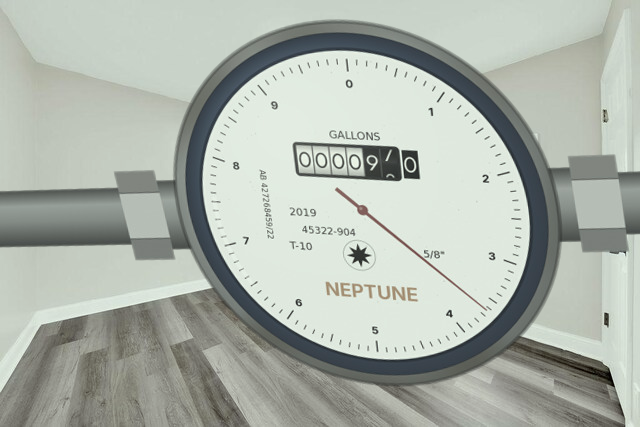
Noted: 973.6; gal
